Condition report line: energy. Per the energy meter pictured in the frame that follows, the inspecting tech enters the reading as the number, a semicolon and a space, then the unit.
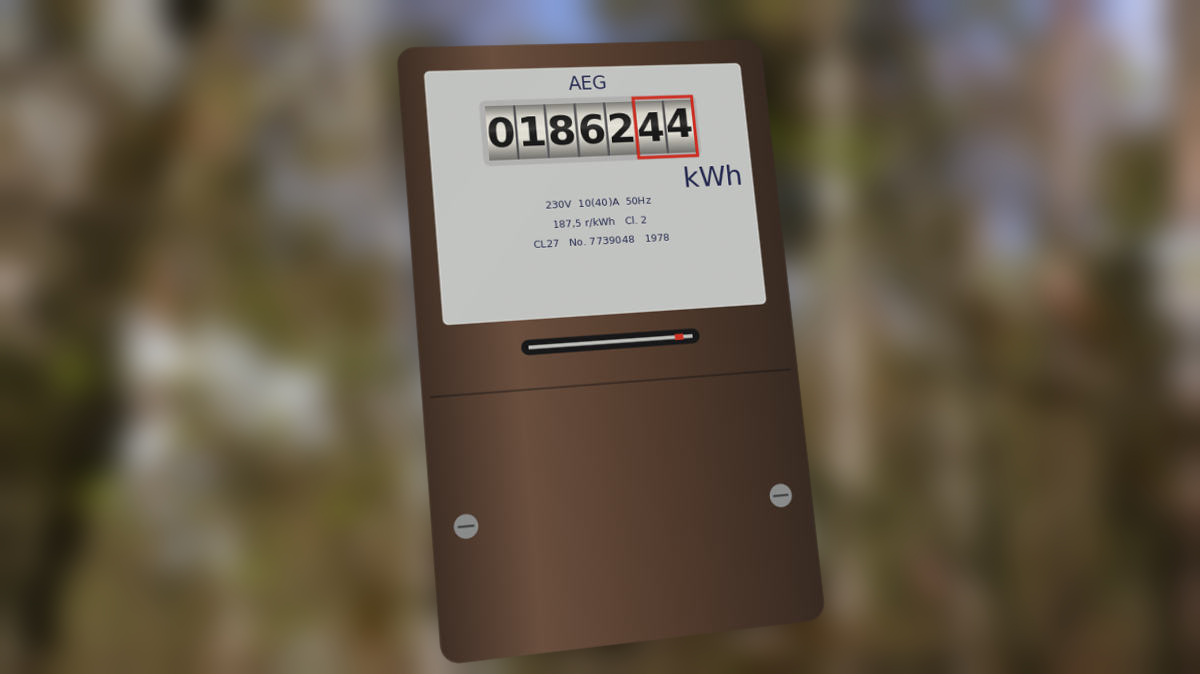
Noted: 1862.44; kWh
